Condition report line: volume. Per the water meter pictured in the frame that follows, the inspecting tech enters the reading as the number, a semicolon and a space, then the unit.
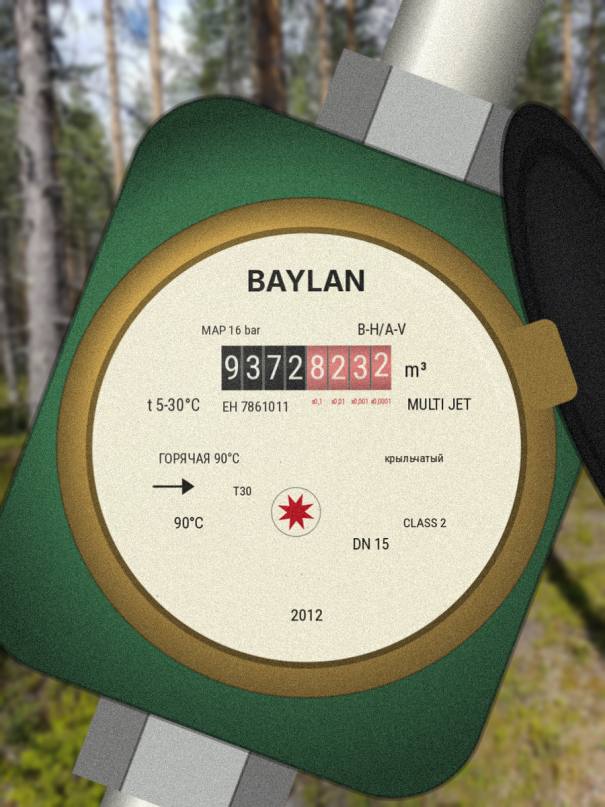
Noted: 9372.8232; m³
